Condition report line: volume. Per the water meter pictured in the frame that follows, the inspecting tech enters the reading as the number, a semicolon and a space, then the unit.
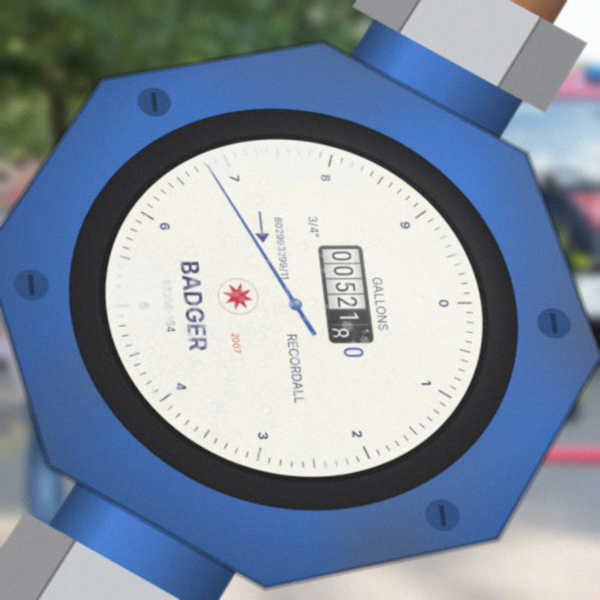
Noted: 52176.8; gal
